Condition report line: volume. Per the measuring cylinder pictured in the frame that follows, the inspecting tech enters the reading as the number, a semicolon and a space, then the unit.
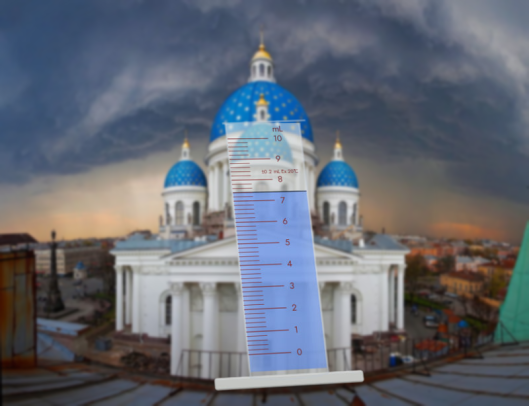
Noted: 7.4; mL
